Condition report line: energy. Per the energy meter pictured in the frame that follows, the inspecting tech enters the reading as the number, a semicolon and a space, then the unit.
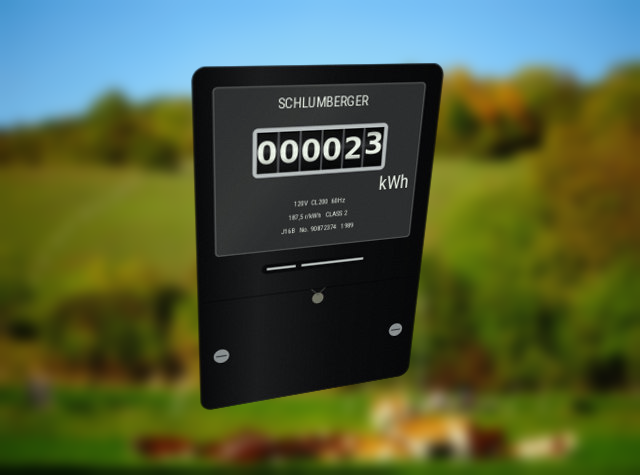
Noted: 23; kWh
